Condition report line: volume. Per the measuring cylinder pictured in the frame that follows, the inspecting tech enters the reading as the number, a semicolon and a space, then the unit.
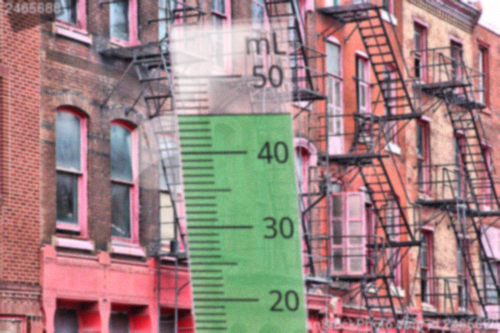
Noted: 45; mL
